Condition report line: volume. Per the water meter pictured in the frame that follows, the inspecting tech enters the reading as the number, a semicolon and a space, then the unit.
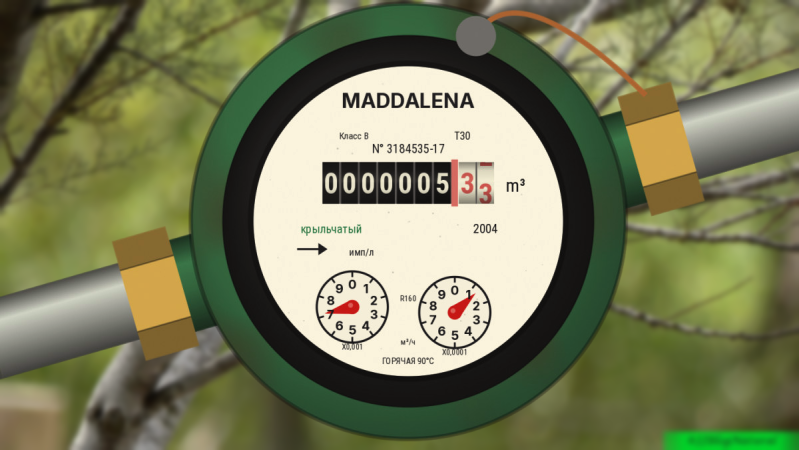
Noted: 5.3271; m³
